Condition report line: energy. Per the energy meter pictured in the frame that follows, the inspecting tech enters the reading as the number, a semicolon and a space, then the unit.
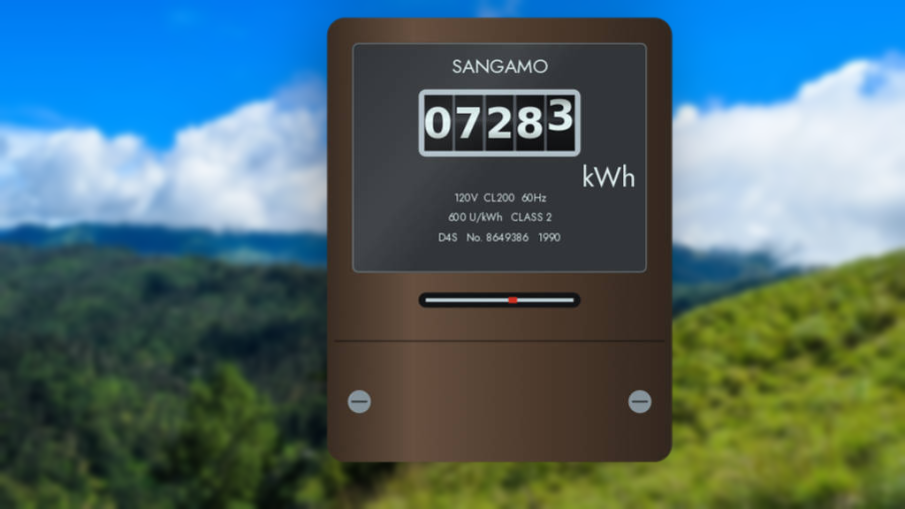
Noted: 7283; kWh
